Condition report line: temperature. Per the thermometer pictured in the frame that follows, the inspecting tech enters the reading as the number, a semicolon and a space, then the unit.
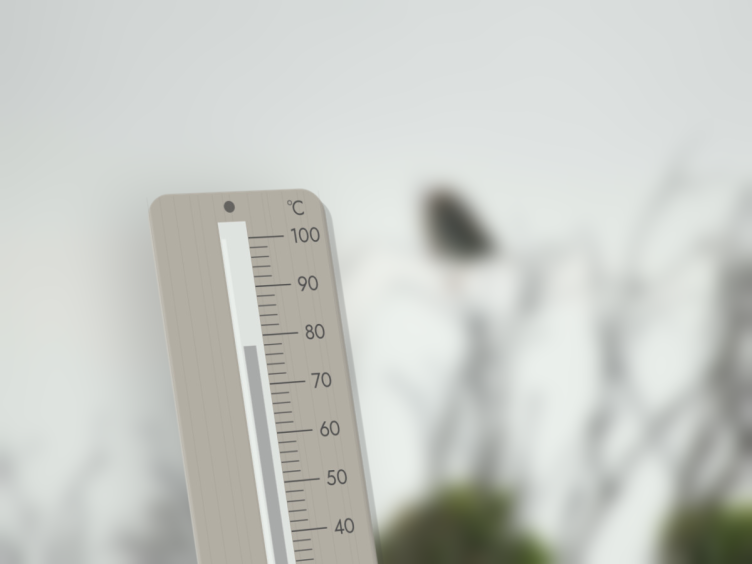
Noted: 78; °C
